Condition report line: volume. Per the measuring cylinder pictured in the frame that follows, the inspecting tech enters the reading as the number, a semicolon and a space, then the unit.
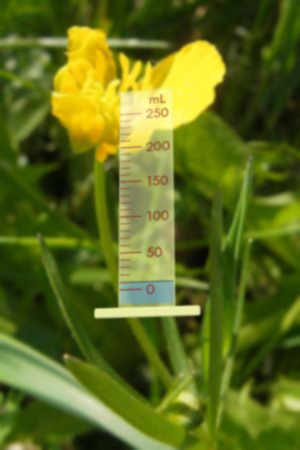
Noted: 10; mL
